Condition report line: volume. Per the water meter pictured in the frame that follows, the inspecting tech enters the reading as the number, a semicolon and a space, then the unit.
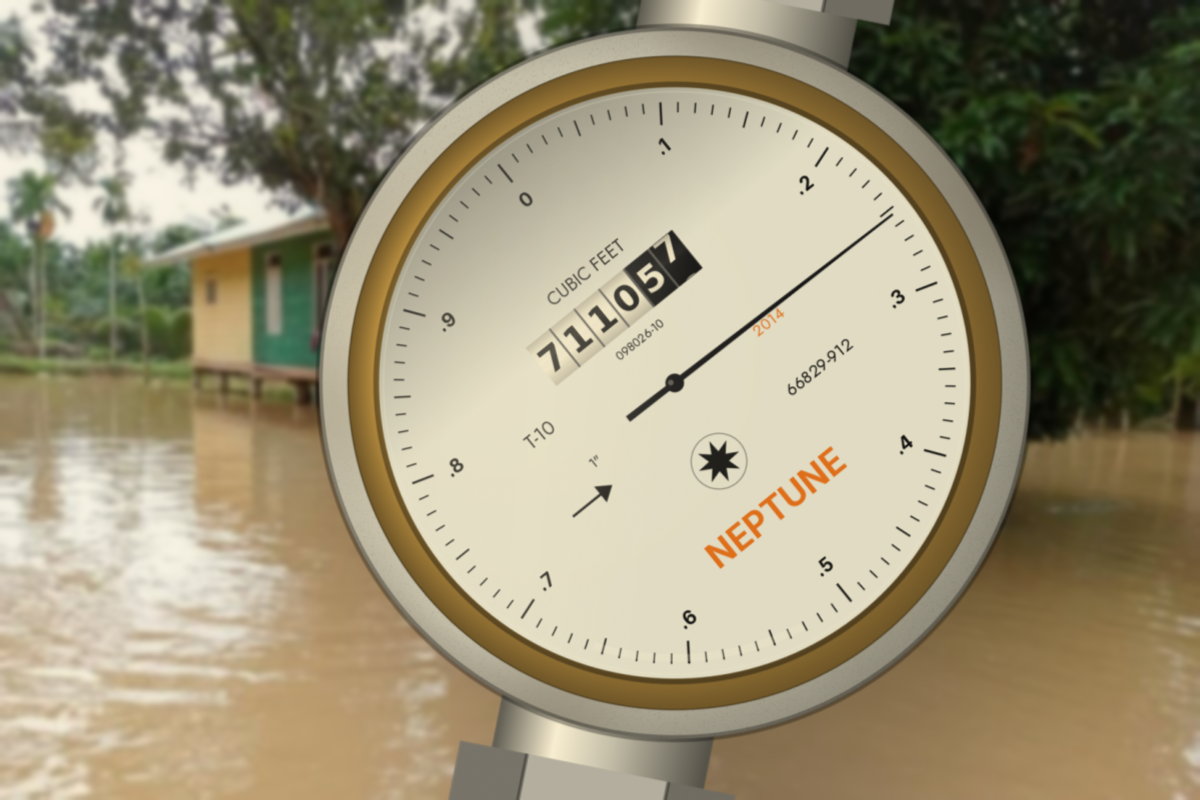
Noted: 711057.25; ft³
